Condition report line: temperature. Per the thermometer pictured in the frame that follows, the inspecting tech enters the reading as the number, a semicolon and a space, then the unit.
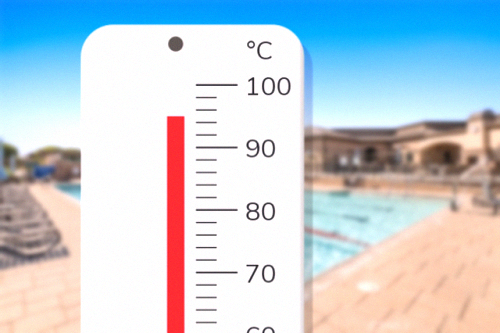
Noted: 95; °C
